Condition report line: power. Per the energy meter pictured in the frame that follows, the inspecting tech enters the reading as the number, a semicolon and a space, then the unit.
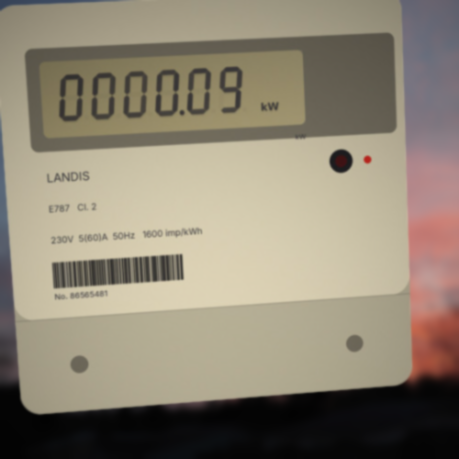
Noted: 0.09; kW
